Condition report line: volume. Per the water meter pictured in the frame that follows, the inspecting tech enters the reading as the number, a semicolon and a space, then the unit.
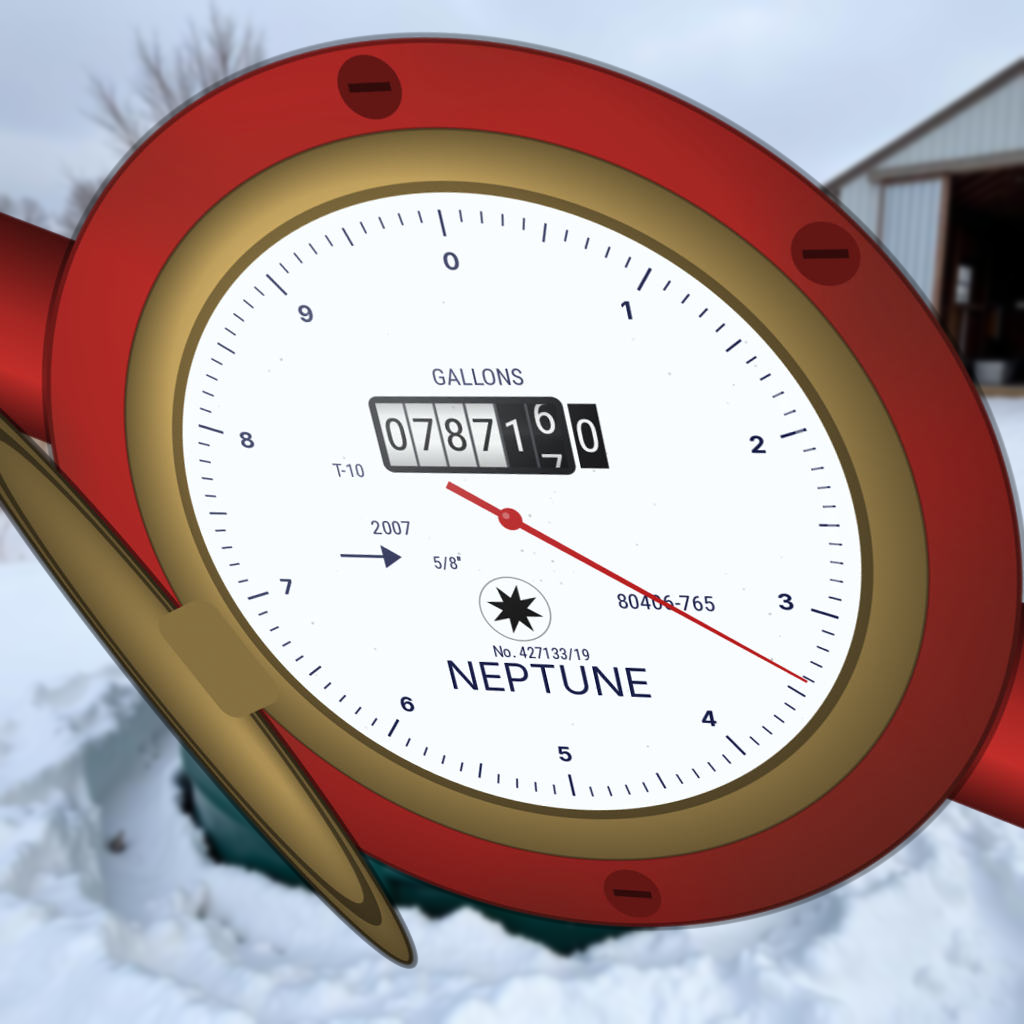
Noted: 787163.4; gal
